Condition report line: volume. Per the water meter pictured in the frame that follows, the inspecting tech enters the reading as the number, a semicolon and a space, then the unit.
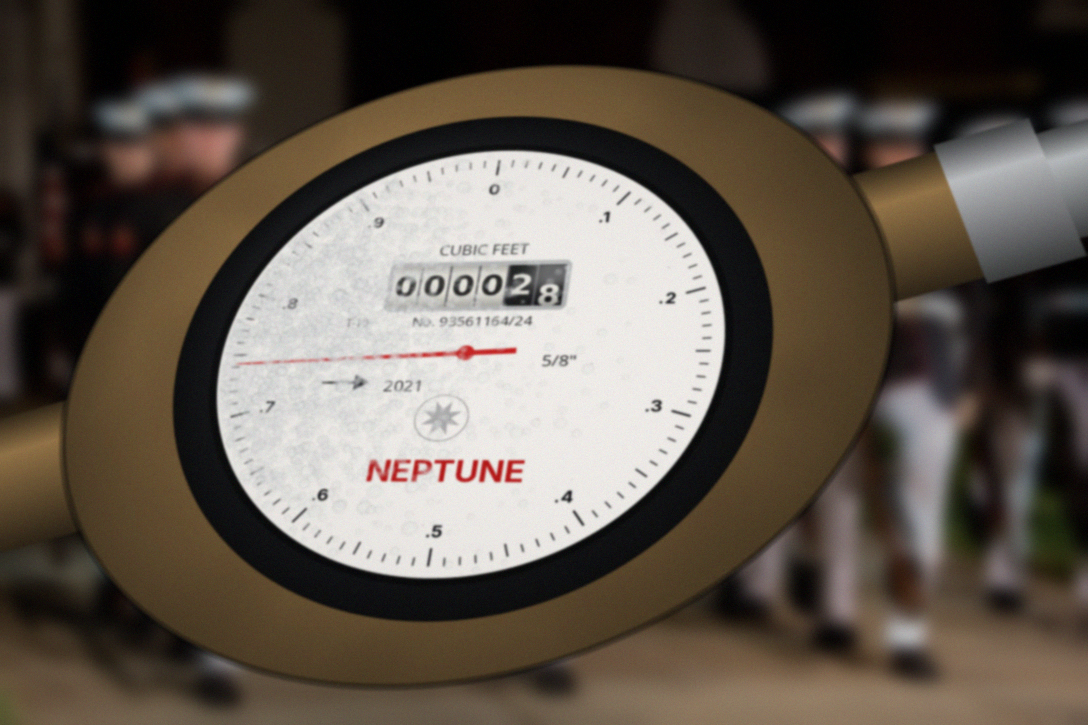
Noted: 27.74; ft³
